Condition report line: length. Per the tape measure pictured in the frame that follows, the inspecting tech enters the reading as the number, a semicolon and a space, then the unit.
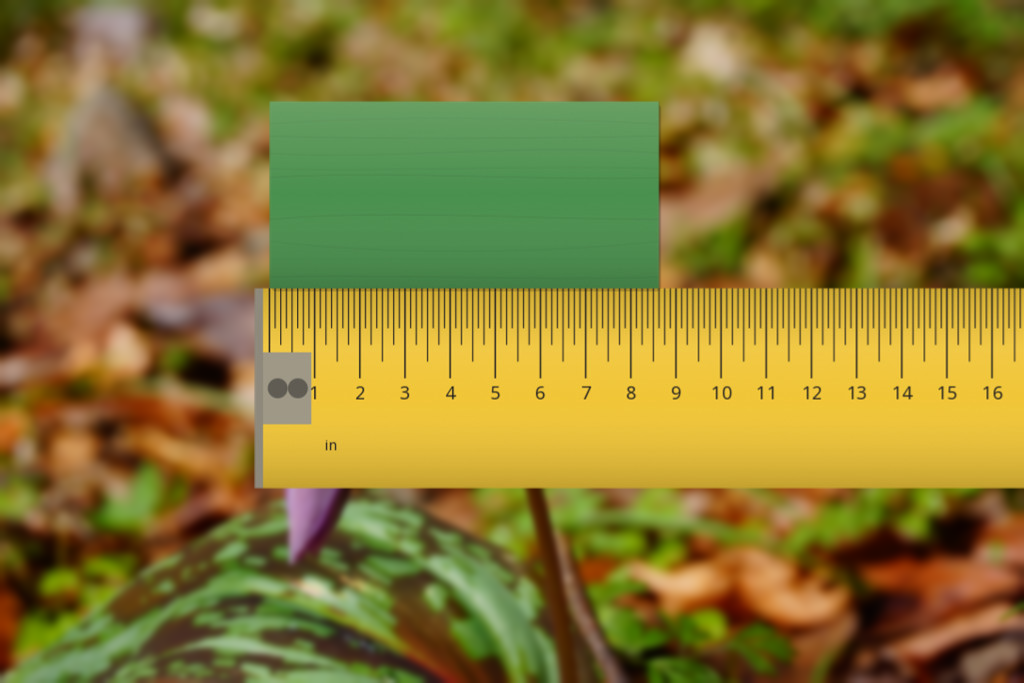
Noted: 8.625; in
